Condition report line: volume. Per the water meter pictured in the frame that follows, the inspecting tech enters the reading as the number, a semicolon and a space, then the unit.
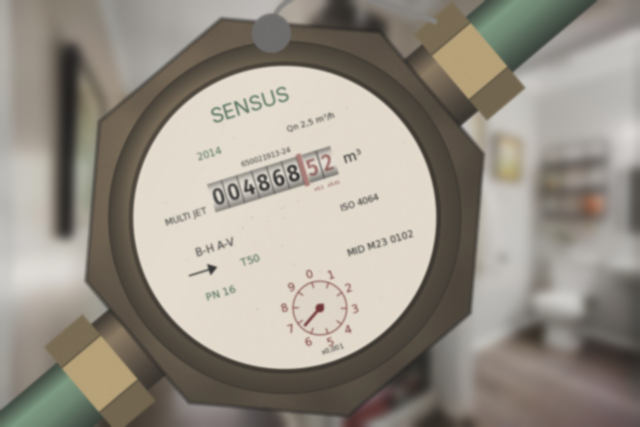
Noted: 4868.526; m³
